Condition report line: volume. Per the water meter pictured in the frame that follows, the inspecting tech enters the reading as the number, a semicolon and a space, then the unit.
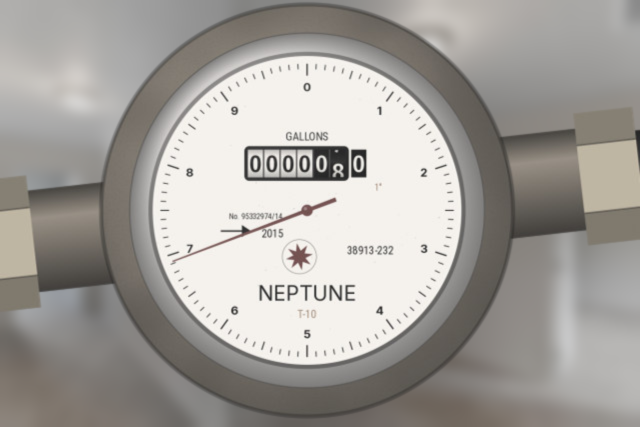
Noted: 76.9; gal
